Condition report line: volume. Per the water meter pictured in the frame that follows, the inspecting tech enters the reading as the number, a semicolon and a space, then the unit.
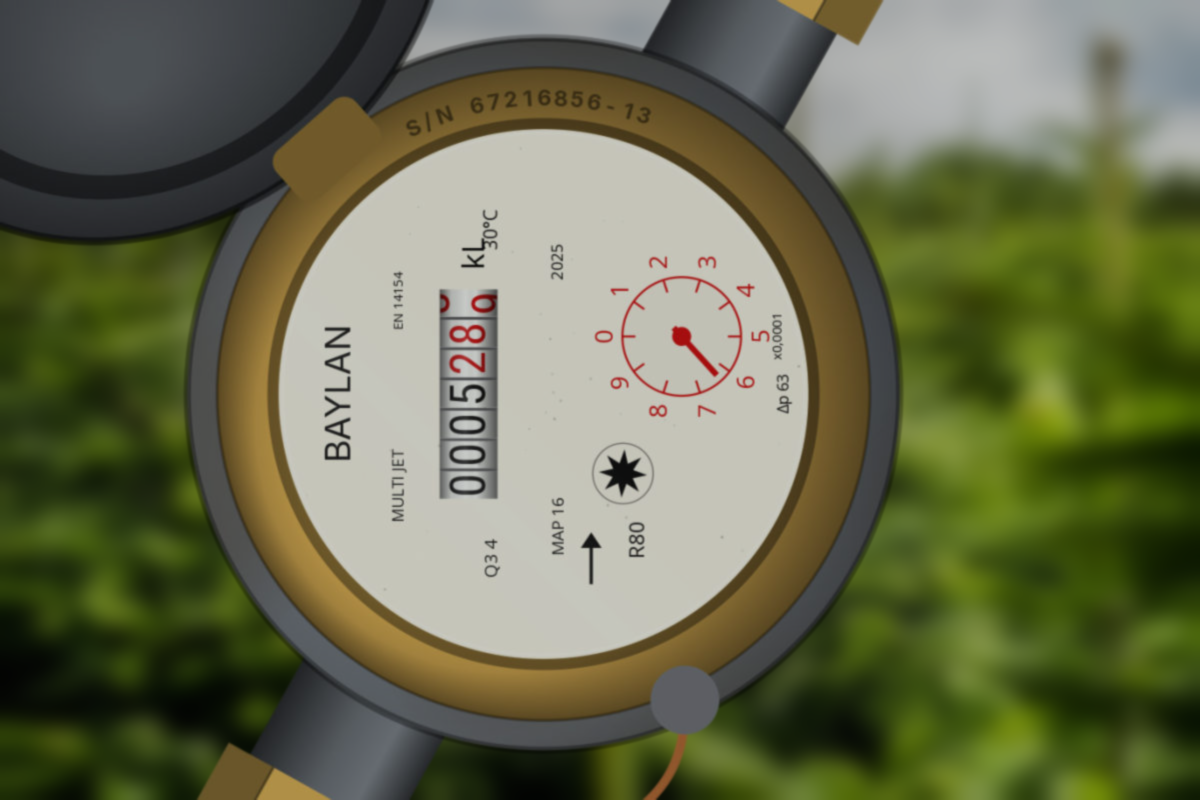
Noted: 5.2886; kL
